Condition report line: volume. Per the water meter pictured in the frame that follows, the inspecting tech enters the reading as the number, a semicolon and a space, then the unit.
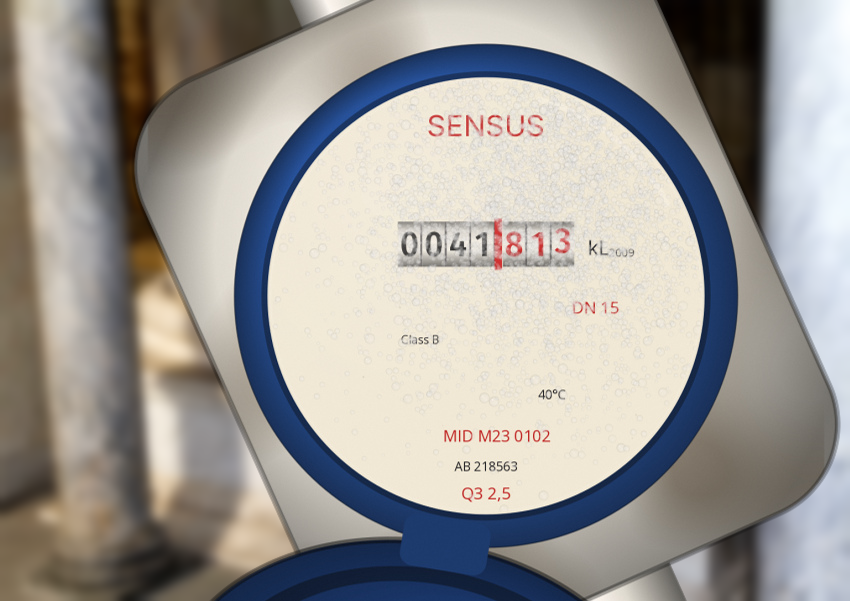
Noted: 41.813; kL
